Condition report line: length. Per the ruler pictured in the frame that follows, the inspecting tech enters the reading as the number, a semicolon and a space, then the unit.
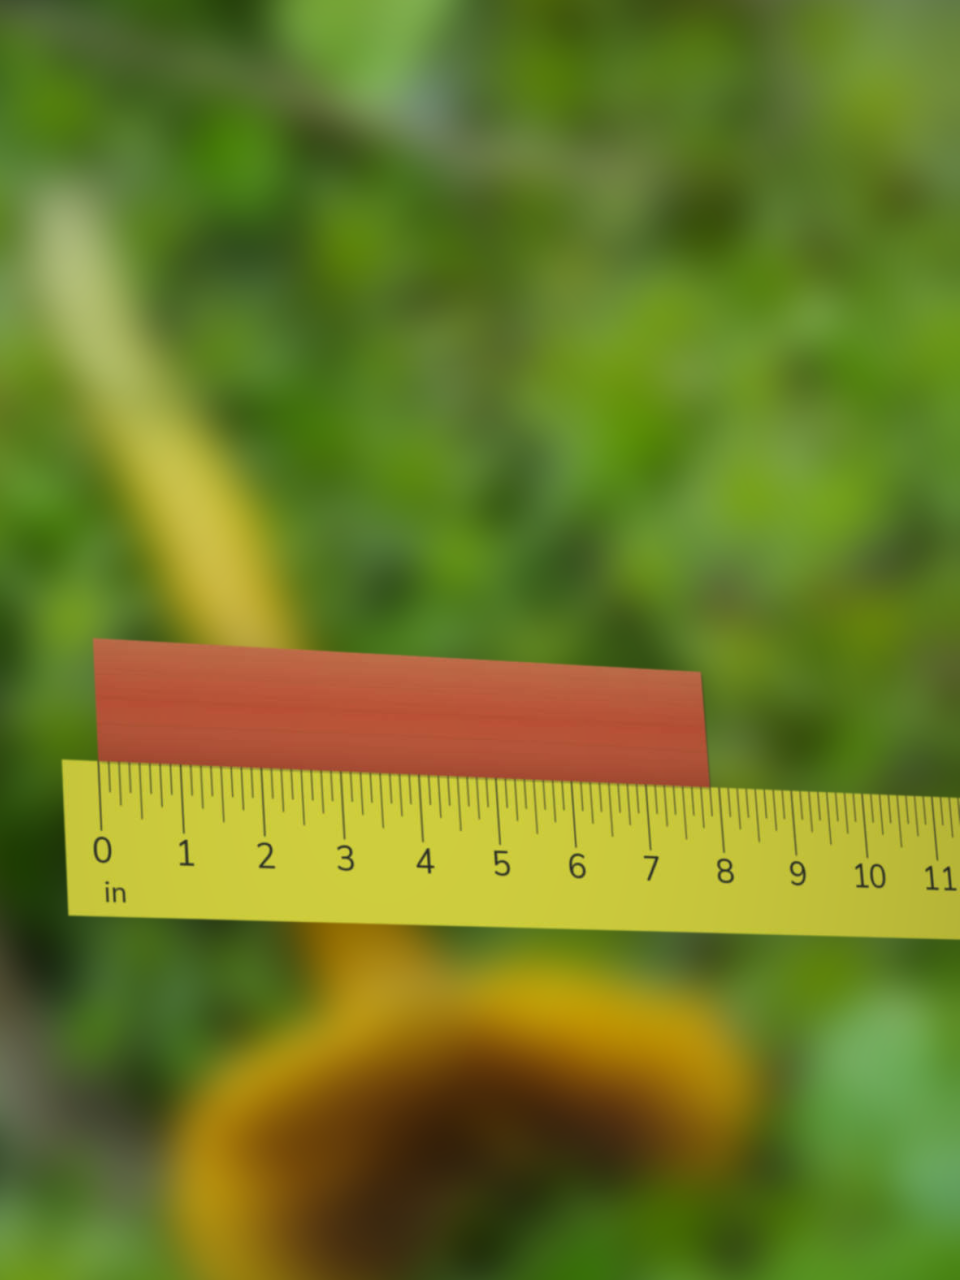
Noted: 7.875; in
